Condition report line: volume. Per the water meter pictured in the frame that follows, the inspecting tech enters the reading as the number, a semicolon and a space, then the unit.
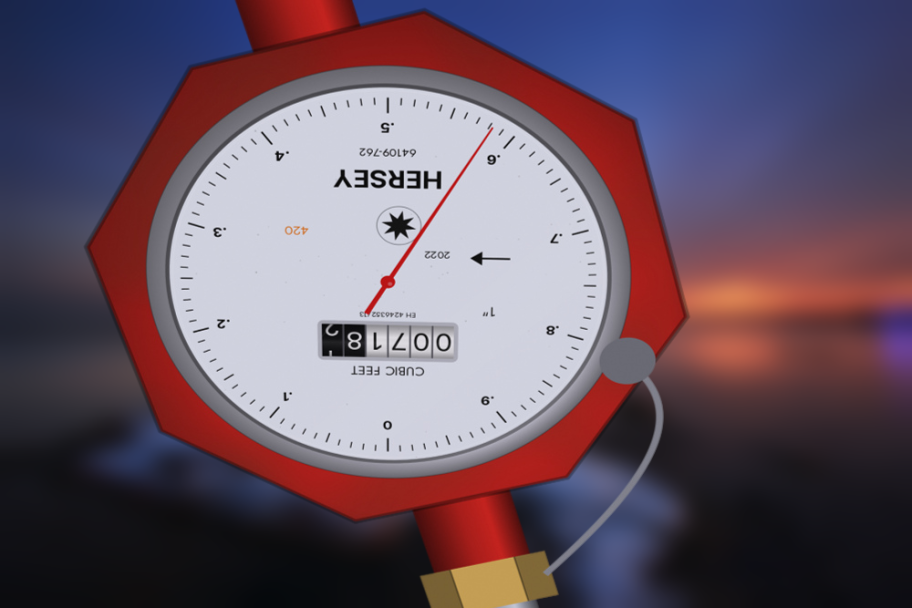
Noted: 7181.58; ft³
